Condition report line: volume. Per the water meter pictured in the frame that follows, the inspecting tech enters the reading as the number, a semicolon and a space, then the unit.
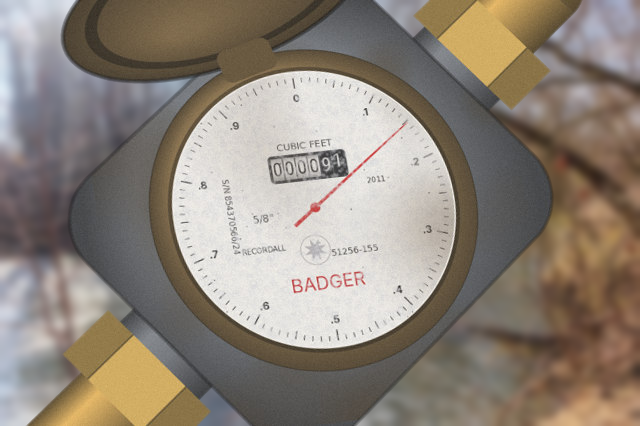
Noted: 91.15; ft³
